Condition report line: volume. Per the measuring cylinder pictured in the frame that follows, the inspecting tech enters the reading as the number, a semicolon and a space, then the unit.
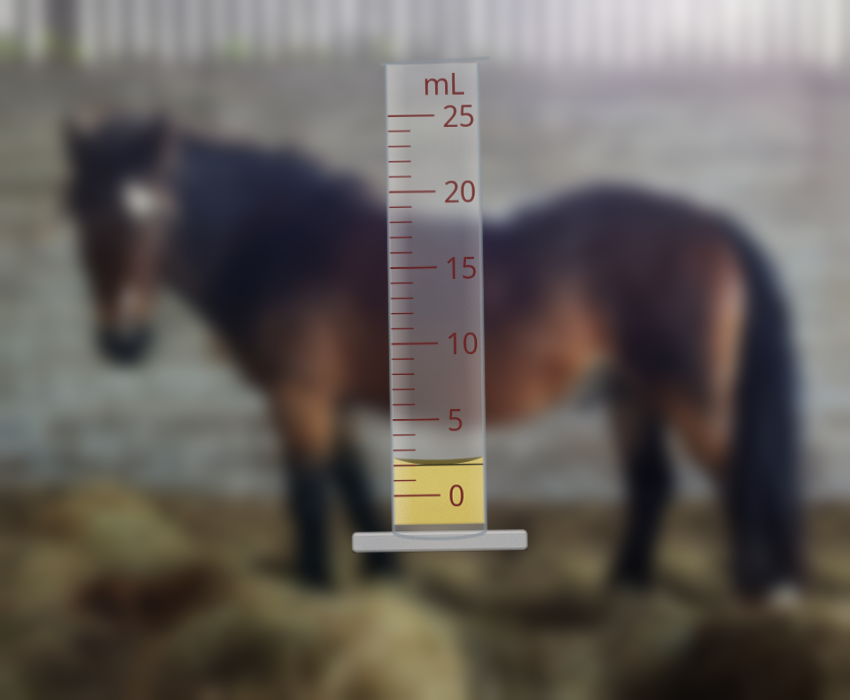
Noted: 2; mL
